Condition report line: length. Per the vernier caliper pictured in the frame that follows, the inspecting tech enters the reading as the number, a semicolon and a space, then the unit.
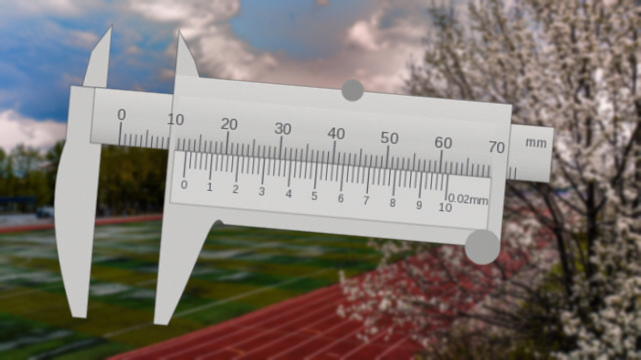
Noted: 12.5; mm
